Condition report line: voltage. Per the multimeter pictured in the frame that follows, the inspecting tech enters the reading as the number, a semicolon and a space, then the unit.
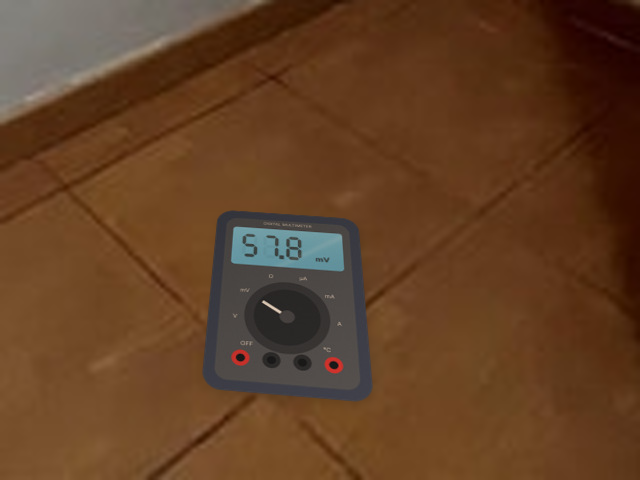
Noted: 57.8; mV
